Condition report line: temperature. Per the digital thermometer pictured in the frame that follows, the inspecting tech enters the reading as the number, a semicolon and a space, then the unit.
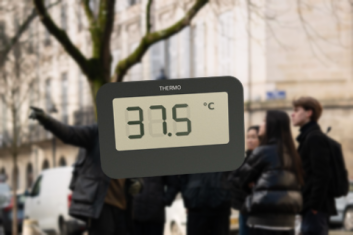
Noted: 37.5; °C
